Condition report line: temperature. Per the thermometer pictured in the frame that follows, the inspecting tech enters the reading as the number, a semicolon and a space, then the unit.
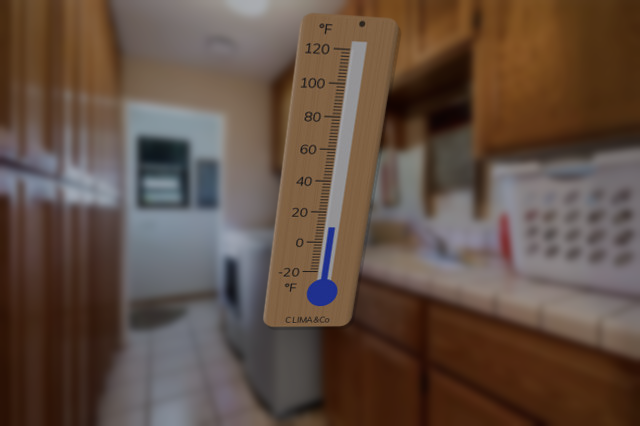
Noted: 10; °F
